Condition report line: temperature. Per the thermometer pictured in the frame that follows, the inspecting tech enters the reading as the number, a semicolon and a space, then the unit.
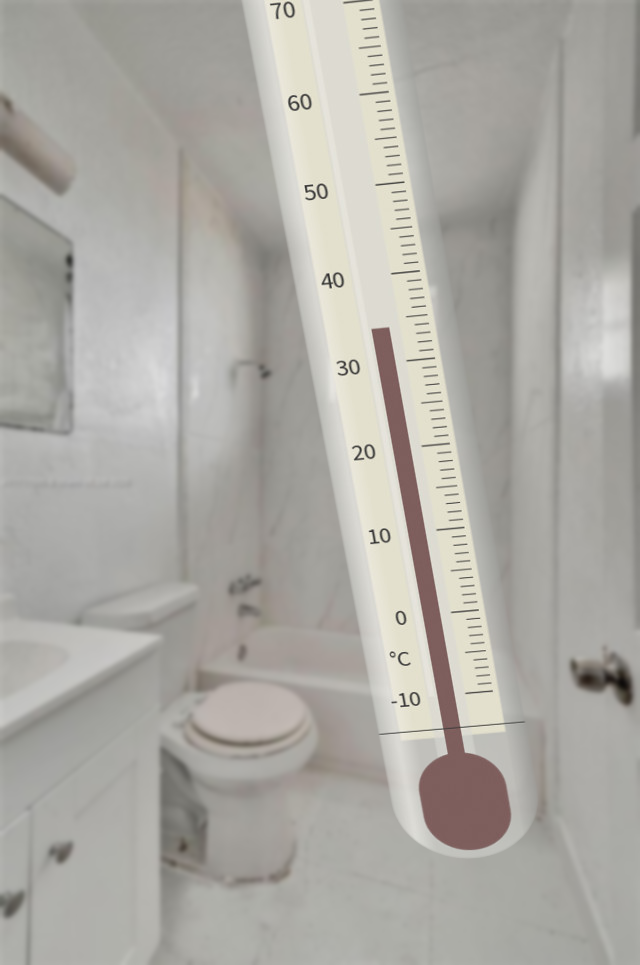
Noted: 34; °C
